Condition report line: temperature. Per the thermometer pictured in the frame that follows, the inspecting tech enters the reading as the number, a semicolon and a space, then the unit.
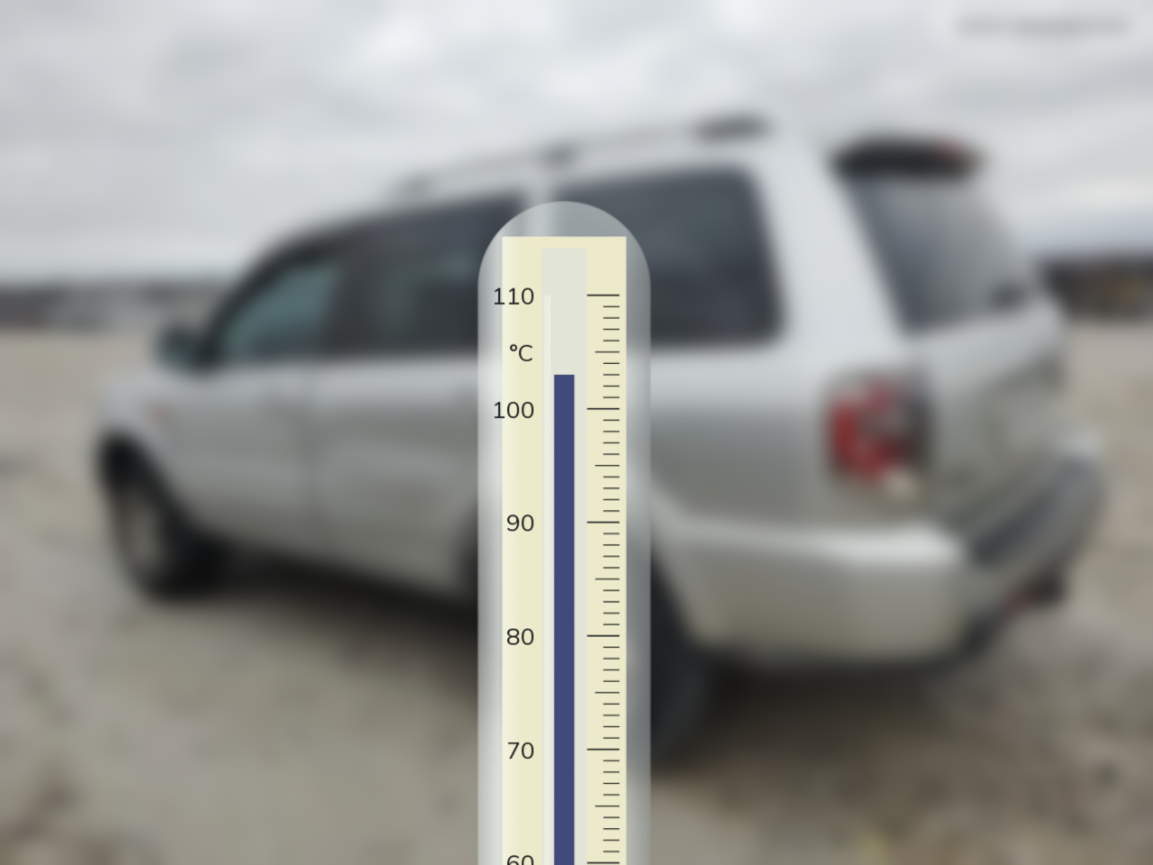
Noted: 103; °C
